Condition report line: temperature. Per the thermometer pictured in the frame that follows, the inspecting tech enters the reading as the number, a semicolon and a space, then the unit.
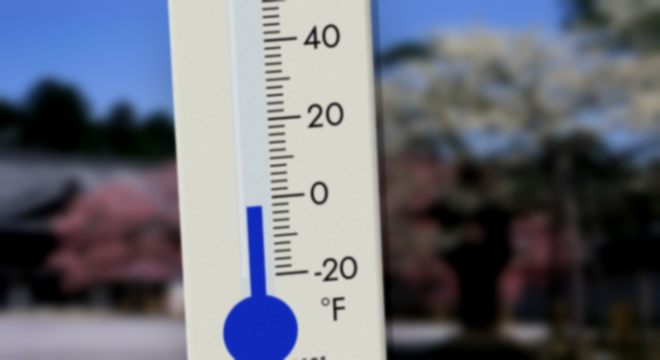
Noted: -2; °F
